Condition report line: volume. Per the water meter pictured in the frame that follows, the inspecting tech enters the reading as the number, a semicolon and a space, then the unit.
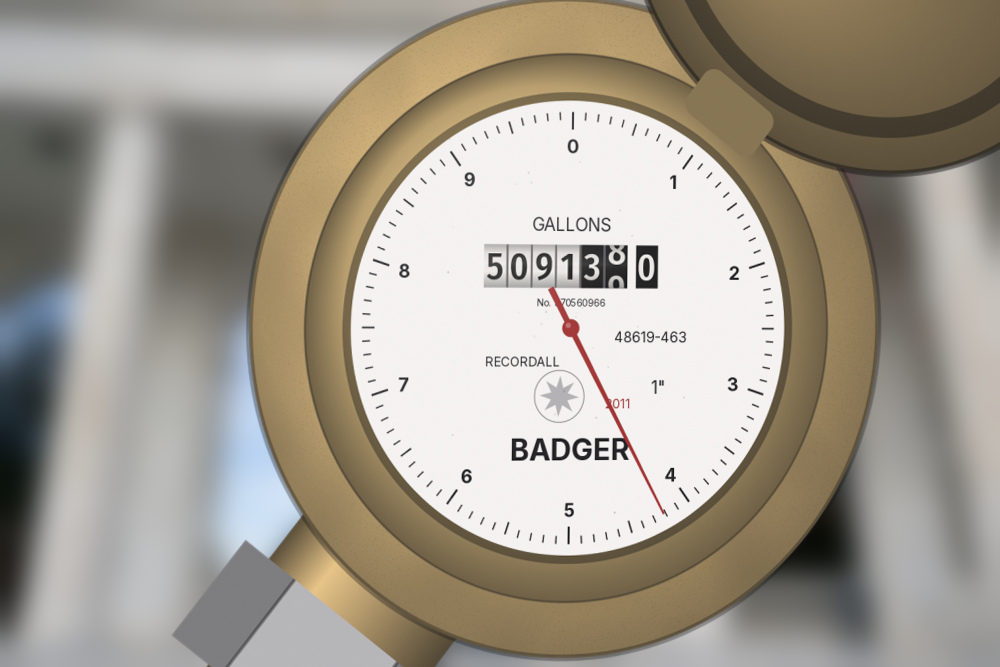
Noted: 5091384.2; gal
